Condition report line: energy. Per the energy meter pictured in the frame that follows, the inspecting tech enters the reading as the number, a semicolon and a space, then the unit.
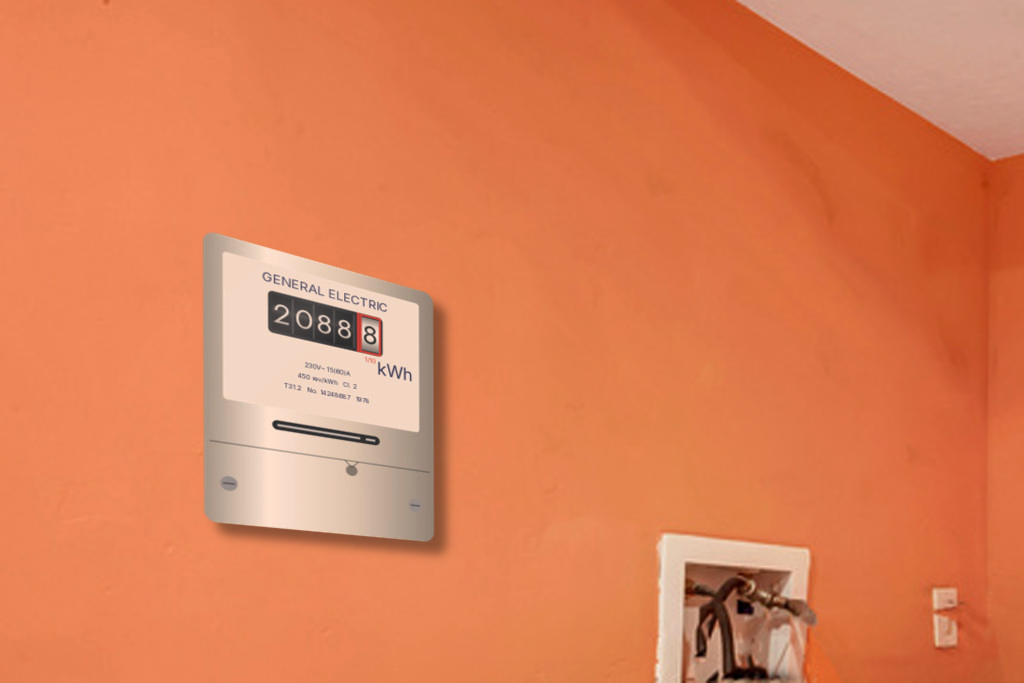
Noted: 2088.8; kWh
